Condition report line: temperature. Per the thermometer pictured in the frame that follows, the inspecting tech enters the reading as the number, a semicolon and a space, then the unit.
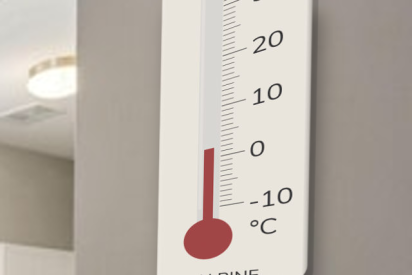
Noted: 2; °C
